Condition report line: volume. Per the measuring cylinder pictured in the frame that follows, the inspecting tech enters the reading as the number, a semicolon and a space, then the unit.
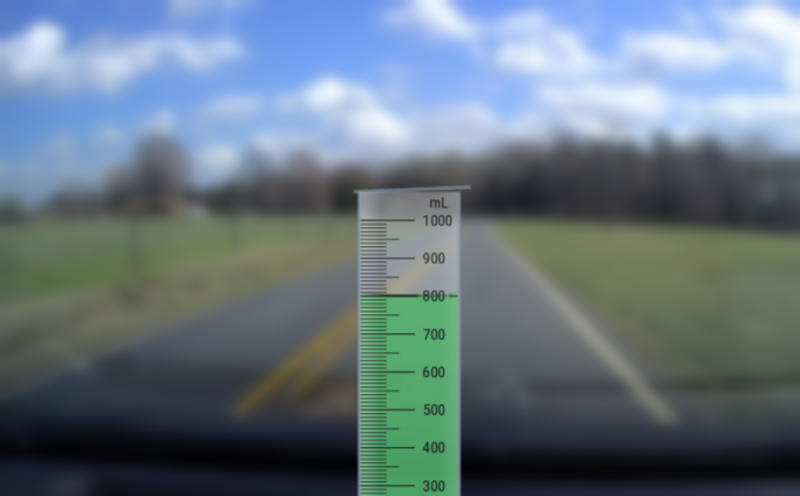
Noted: 800; mL
